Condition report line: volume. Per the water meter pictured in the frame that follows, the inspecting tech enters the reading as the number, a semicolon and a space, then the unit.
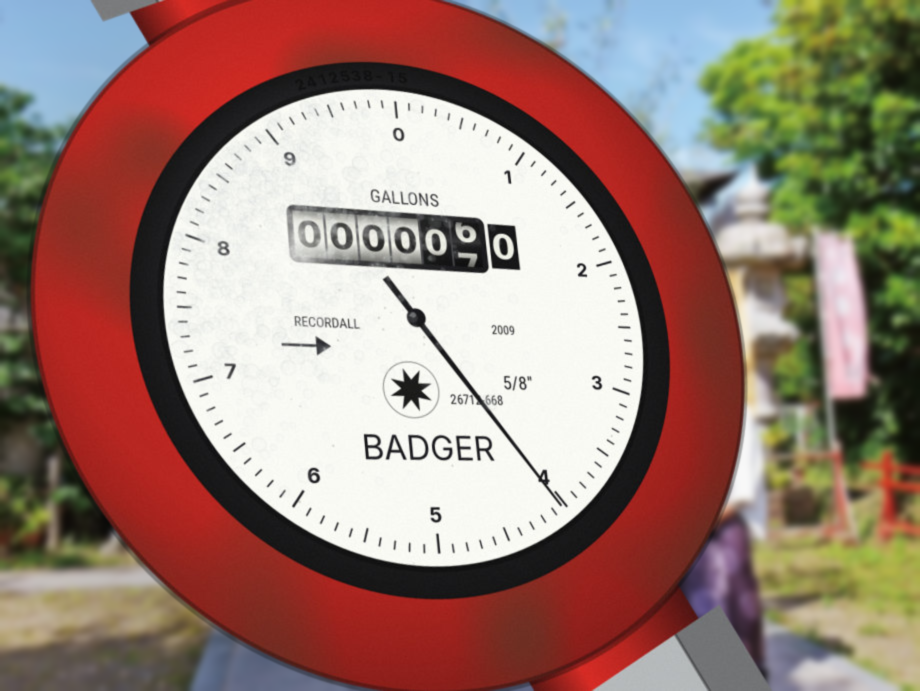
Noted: 64.0; gal
